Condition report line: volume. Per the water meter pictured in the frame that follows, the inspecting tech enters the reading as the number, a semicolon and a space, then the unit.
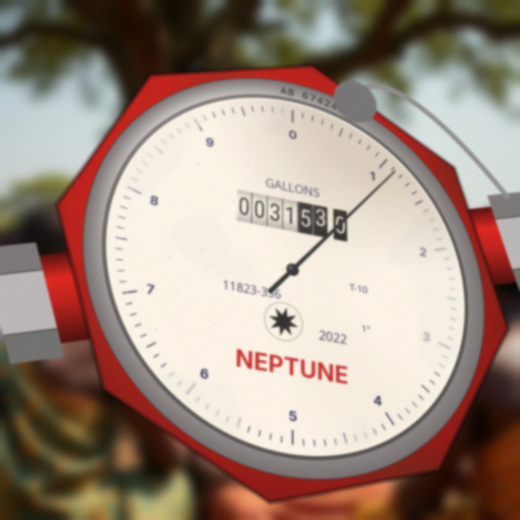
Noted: 31531.1; gal
